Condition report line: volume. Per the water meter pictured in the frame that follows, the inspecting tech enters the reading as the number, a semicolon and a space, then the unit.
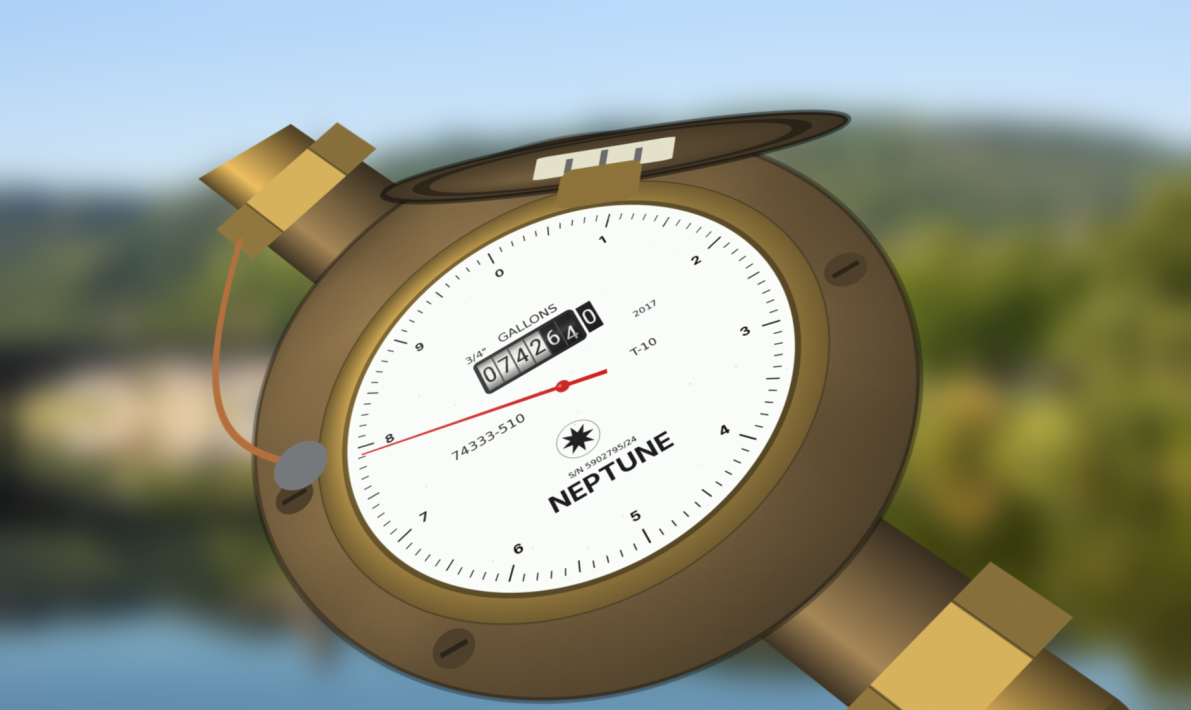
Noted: 742637.9; gal
